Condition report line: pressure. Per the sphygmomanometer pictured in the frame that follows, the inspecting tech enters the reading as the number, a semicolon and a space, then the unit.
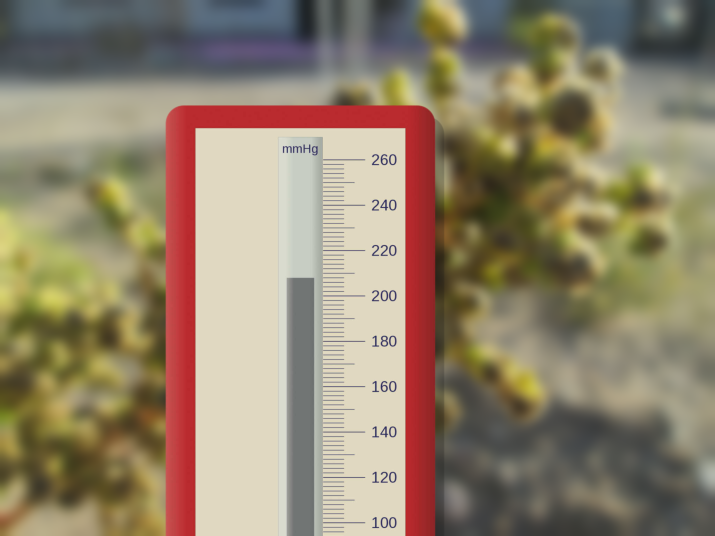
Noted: 208; mmHg
